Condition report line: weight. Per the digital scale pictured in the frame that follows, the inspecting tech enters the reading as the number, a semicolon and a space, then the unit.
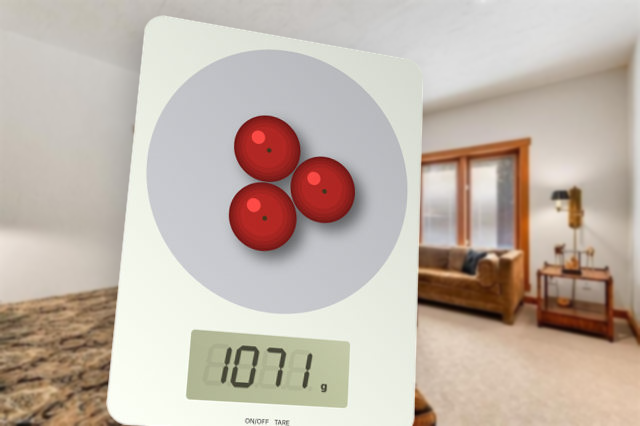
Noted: 1071; g
